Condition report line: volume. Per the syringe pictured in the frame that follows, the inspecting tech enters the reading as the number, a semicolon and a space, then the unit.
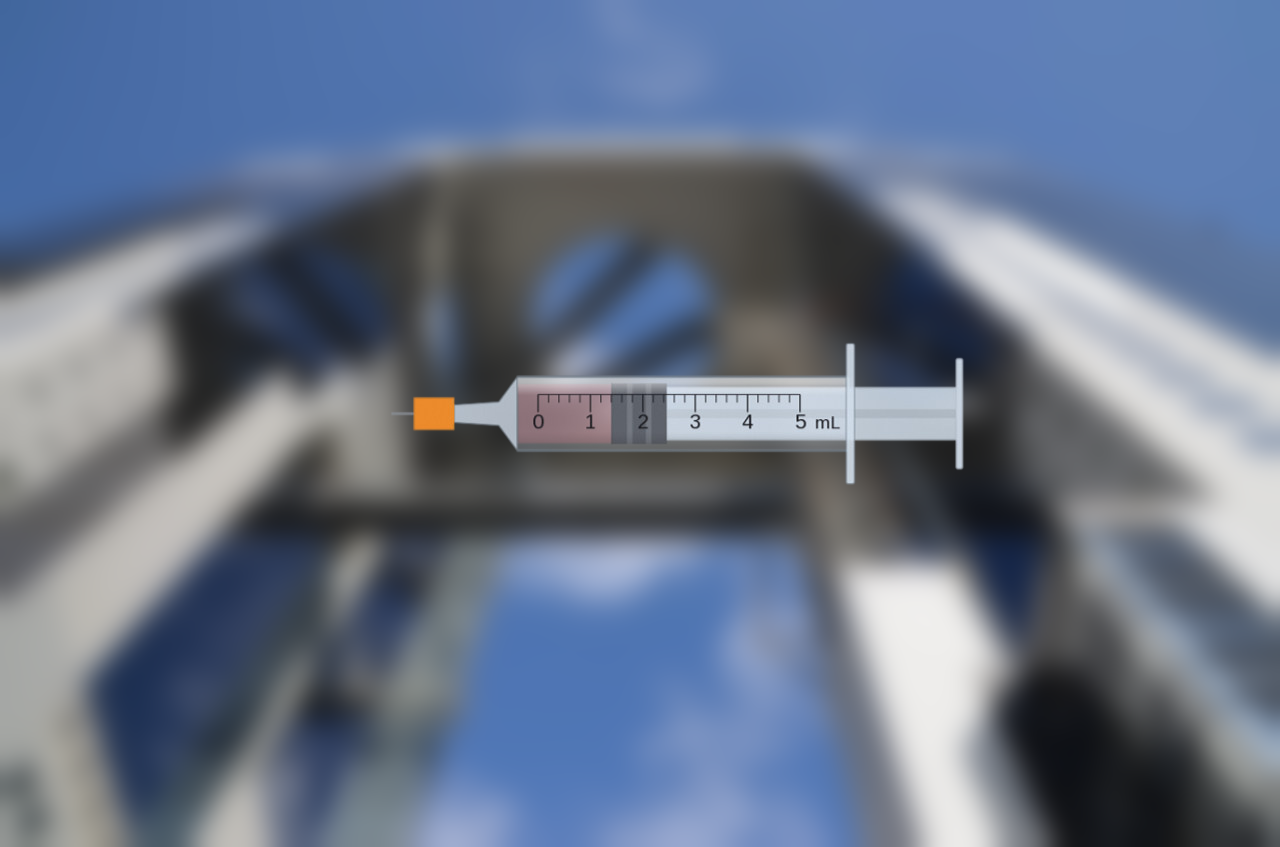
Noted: 1.4; mL
